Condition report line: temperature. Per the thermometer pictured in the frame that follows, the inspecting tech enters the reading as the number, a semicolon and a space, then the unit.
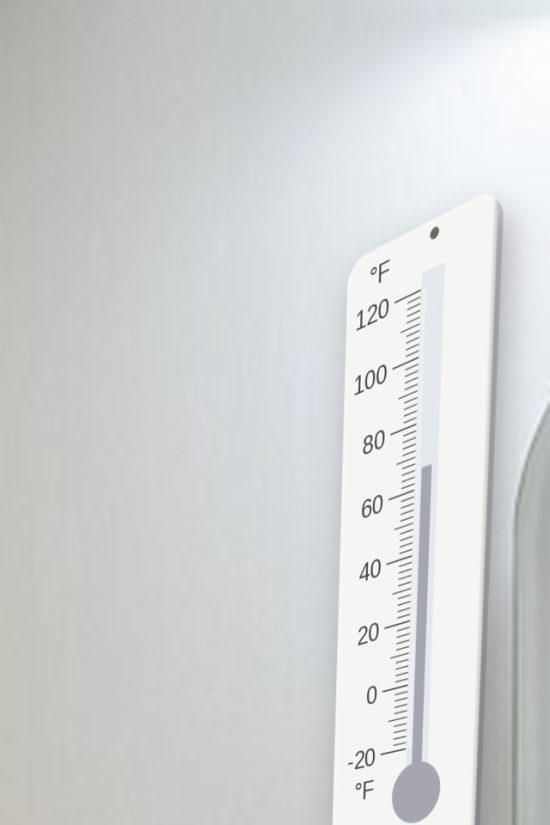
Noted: 66; °F
